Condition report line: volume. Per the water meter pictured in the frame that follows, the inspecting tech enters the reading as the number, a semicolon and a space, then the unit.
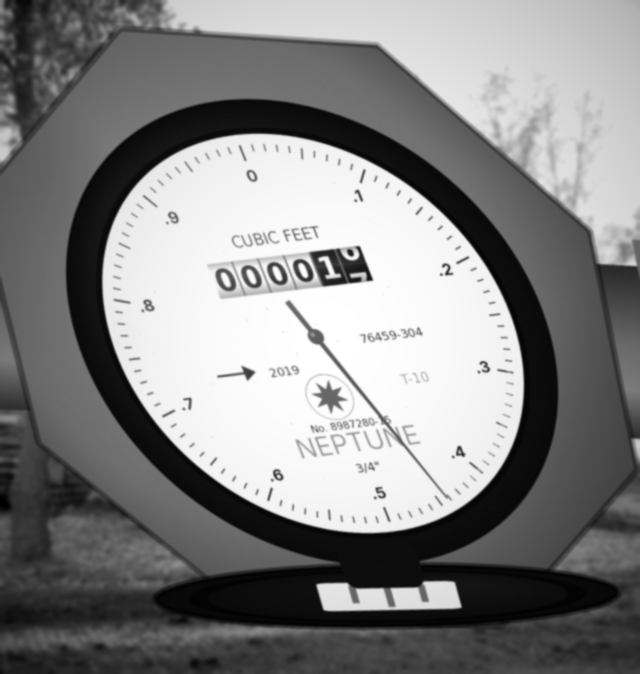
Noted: 16.44; ft³
